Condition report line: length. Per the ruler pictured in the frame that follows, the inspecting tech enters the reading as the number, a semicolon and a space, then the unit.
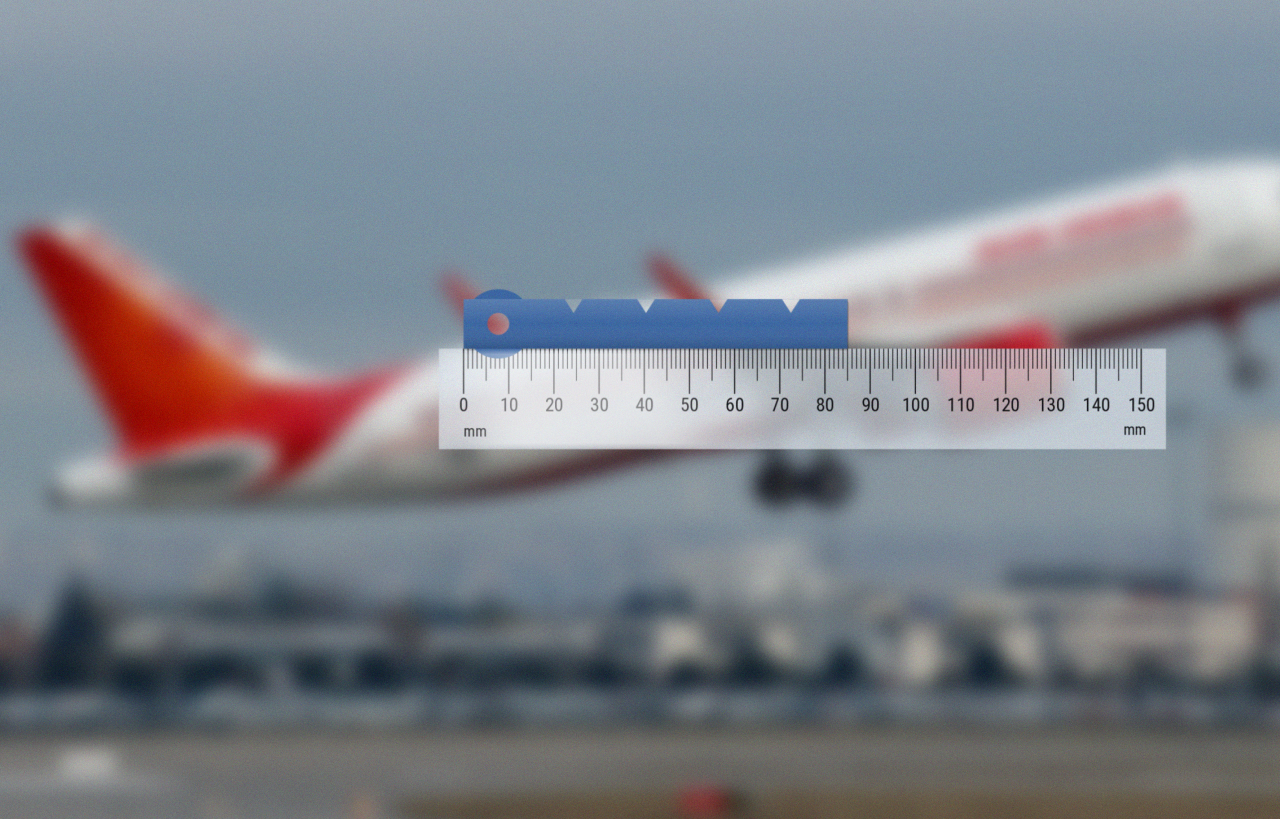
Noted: 85; mm
